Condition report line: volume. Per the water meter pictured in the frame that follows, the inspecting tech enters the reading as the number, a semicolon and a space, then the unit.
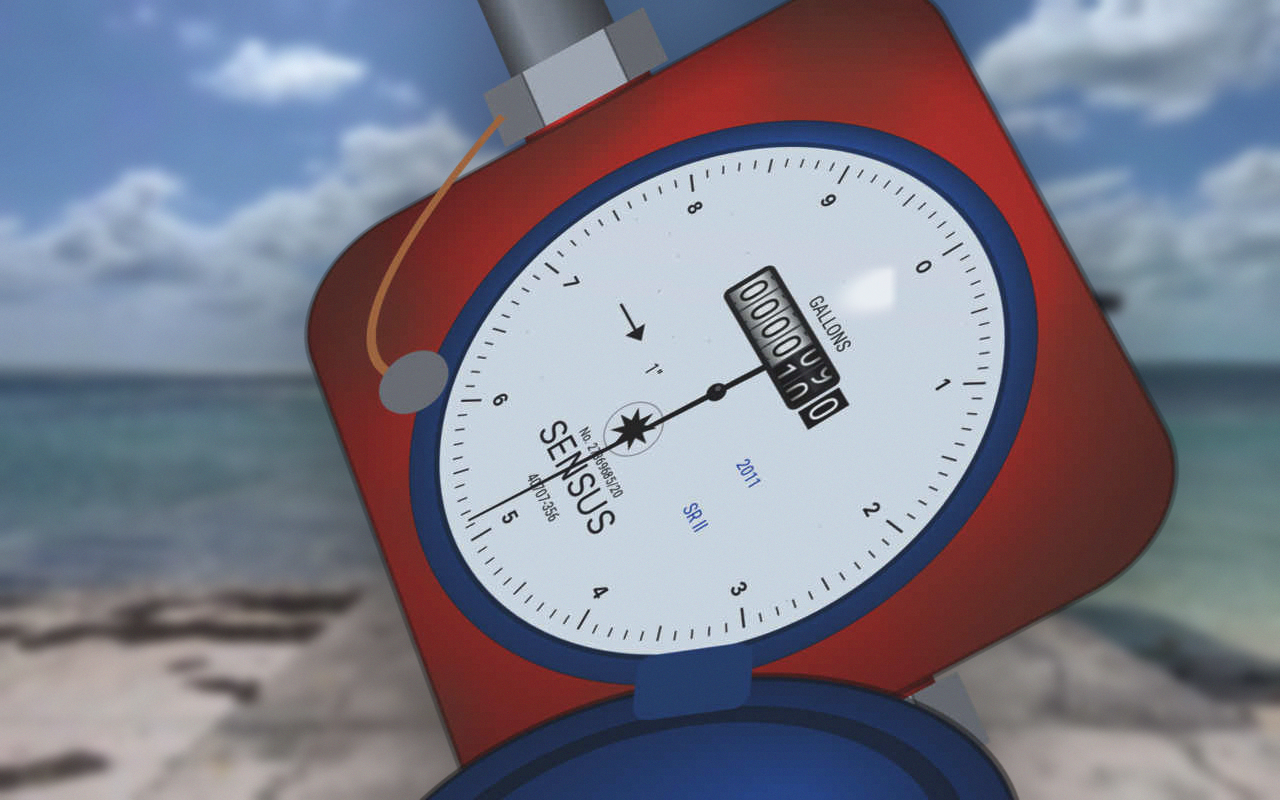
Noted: 95.1; gal
